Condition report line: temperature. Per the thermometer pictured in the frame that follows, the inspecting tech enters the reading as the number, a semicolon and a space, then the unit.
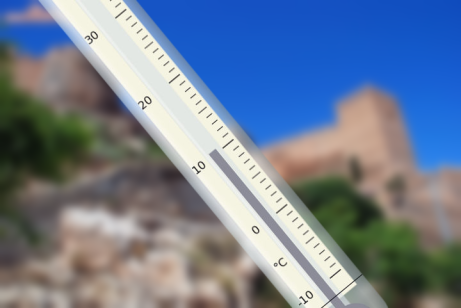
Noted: 10.5; °C
